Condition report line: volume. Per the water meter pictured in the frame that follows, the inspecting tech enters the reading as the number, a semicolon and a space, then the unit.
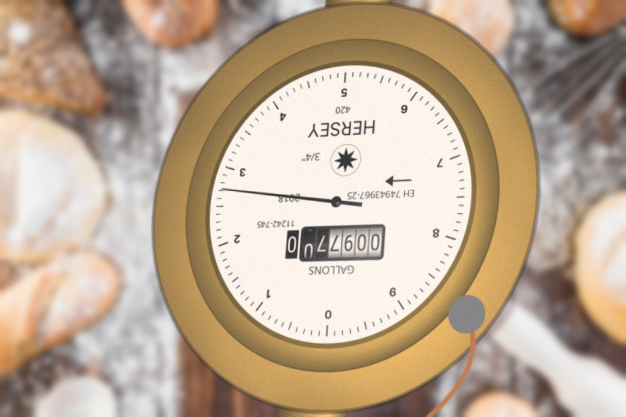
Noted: 97702.7; gal
